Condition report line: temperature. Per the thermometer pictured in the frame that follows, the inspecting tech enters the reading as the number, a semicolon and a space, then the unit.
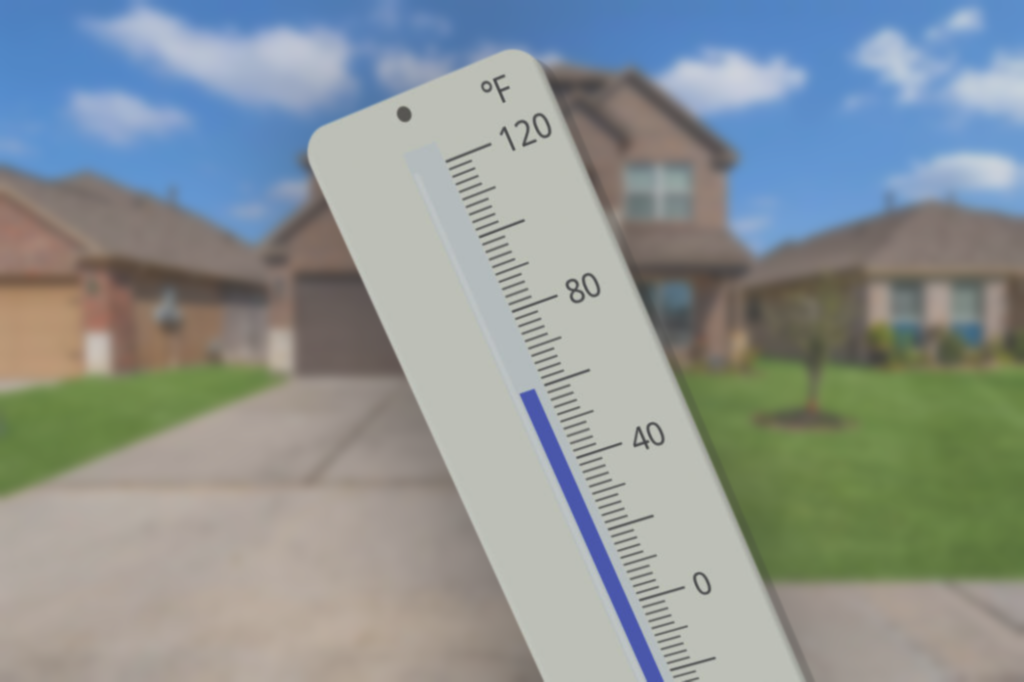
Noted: 60; °F
